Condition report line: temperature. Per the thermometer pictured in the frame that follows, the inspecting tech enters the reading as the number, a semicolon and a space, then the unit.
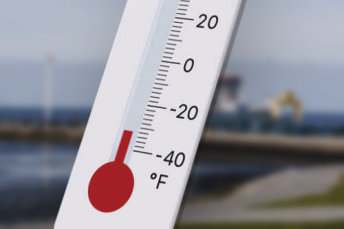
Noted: -32; °F
